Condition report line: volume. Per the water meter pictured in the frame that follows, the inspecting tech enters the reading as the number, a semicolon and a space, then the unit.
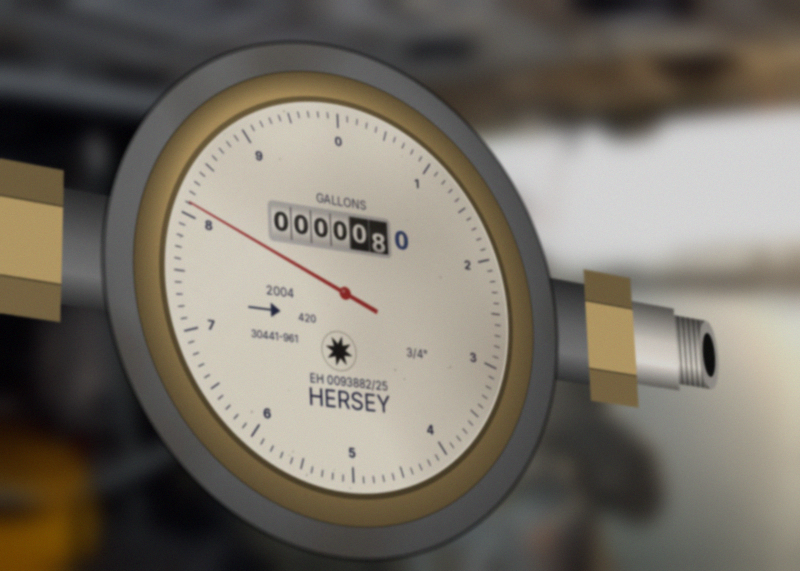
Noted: 78.1; gal
